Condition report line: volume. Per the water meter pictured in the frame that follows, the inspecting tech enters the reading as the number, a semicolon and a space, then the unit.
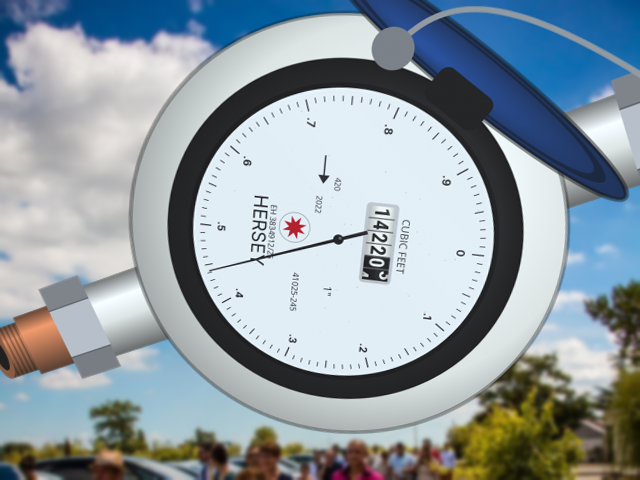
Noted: 142203.44; ft³
